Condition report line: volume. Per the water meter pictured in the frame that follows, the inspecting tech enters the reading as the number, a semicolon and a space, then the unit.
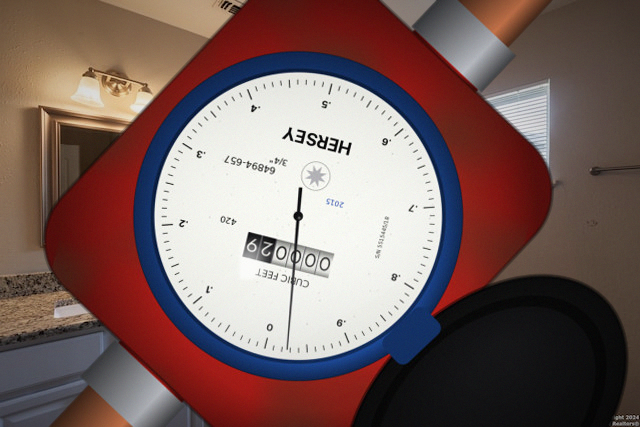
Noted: 28.97; ft³
